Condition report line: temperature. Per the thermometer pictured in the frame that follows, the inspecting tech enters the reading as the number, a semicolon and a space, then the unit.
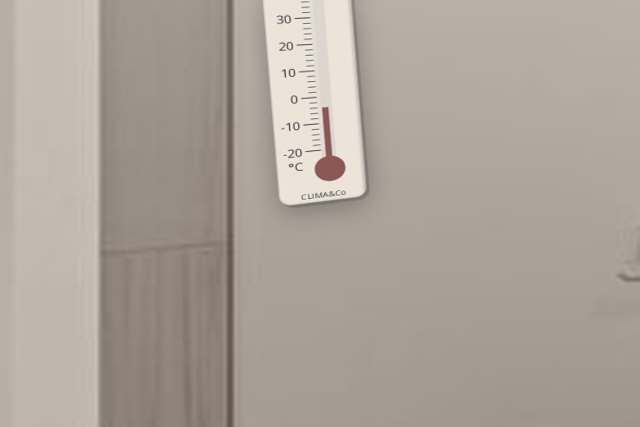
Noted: -4; °C
